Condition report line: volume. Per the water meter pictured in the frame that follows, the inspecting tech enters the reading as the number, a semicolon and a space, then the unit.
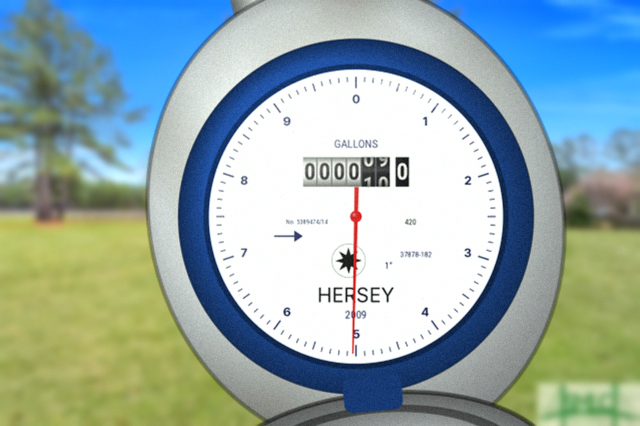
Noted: 95.0; gal
